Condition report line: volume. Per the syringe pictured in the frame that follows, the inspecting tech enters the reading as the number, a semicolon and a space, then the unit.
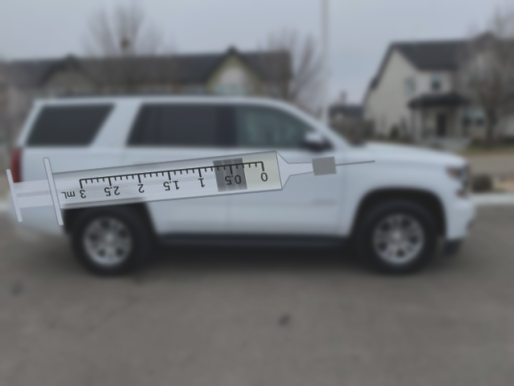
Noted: 0.3; mL
